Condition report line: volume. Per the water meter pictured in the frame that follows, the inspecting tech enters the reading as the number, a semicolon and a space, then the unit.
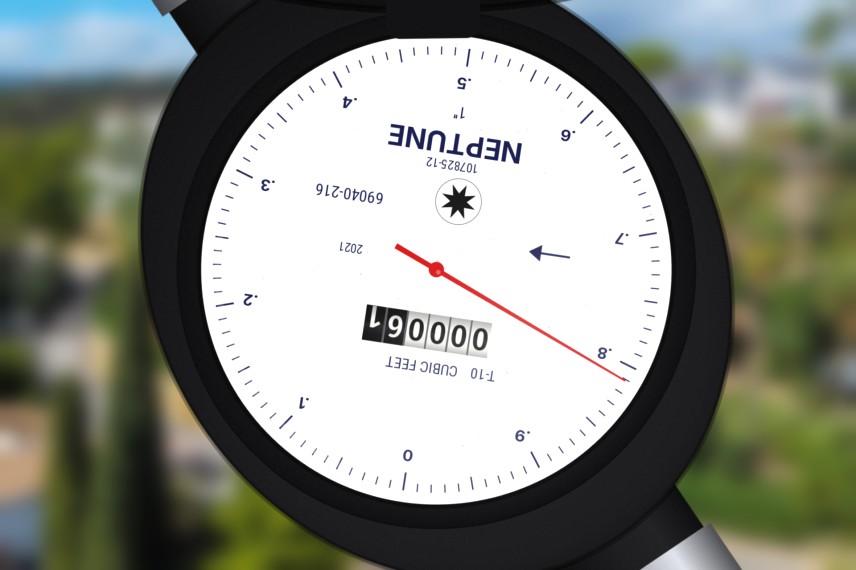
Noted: 60.81; ft³
